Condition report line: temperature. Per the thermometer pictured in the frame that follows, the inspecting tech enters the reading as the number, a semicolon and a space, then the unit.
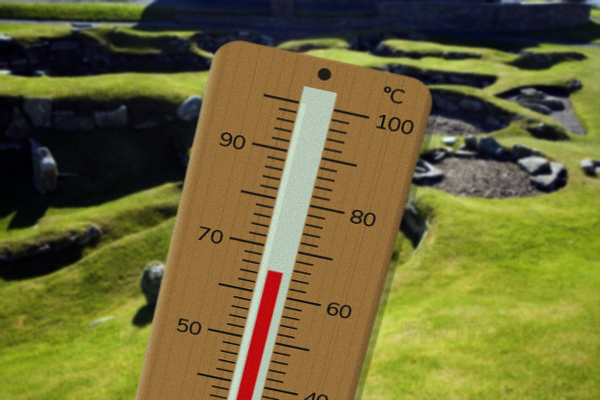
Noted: 65; °C
